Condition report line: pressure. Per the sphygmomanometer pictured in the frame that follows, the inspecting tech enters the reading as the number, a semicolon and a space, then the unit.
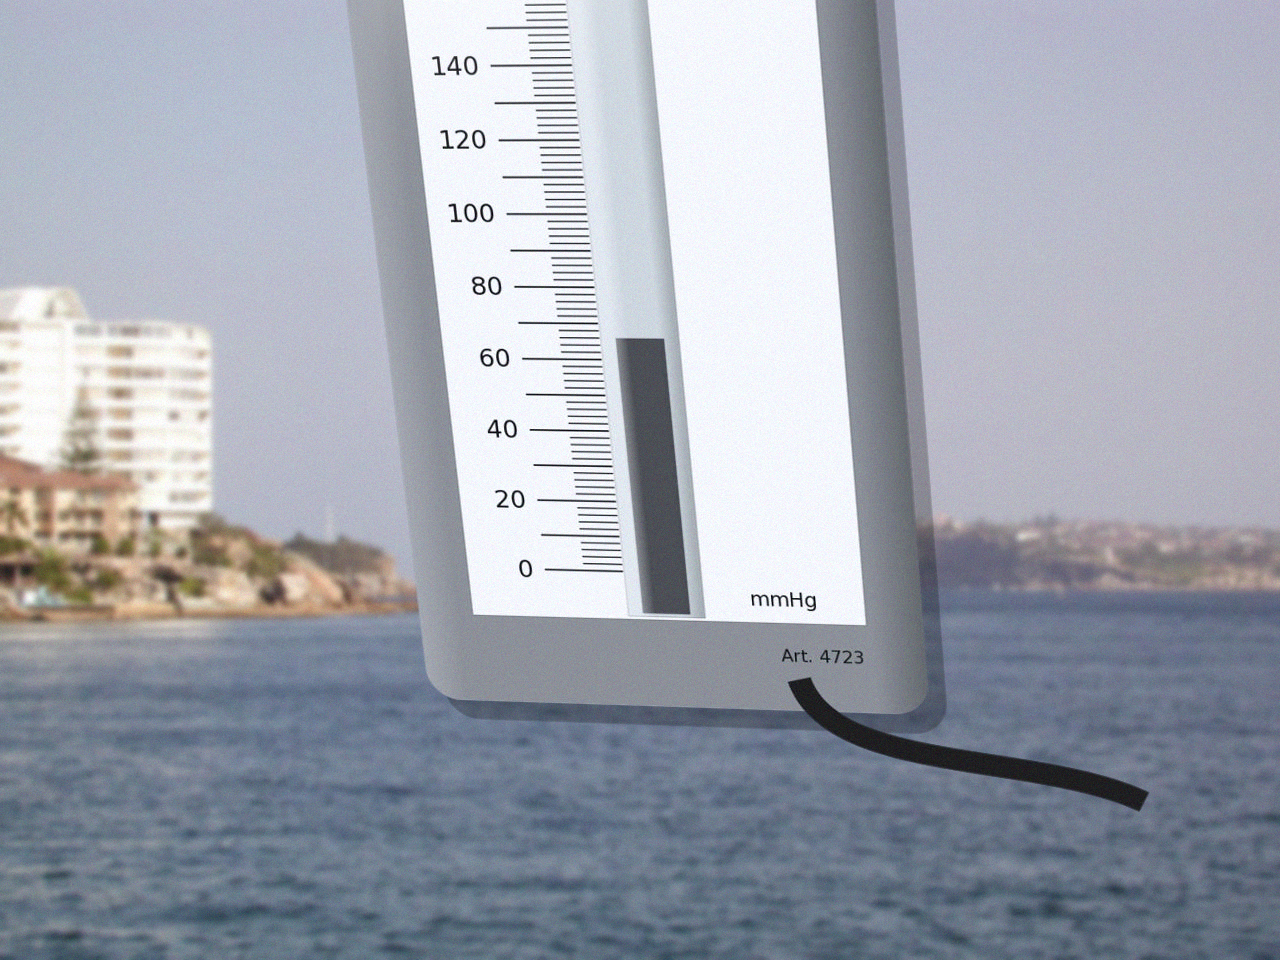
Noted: 66; mmHg
